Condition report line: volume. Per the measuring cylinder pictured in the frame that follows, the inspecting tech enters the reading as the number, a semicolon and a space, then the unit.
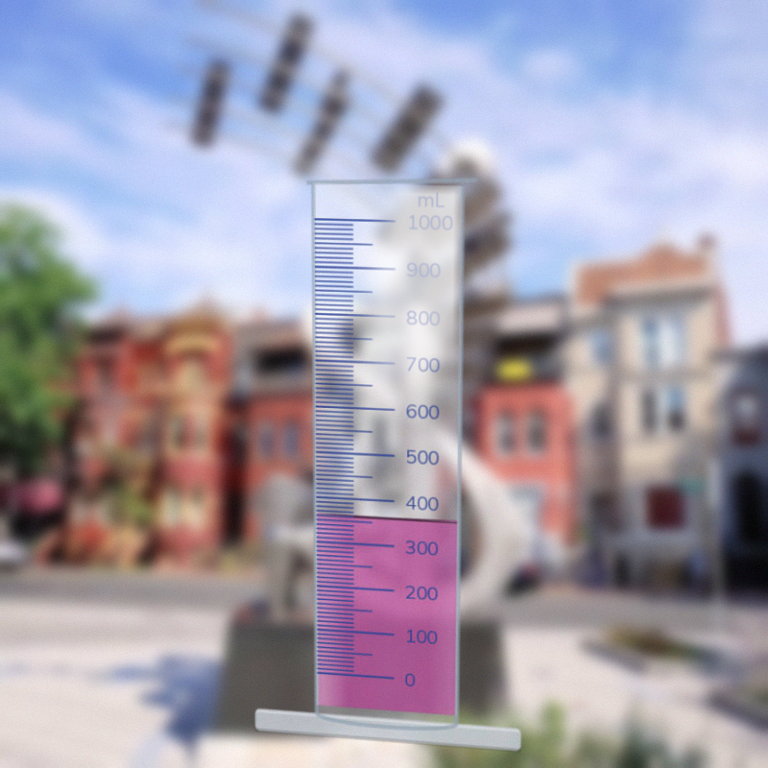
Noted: 360; mL
